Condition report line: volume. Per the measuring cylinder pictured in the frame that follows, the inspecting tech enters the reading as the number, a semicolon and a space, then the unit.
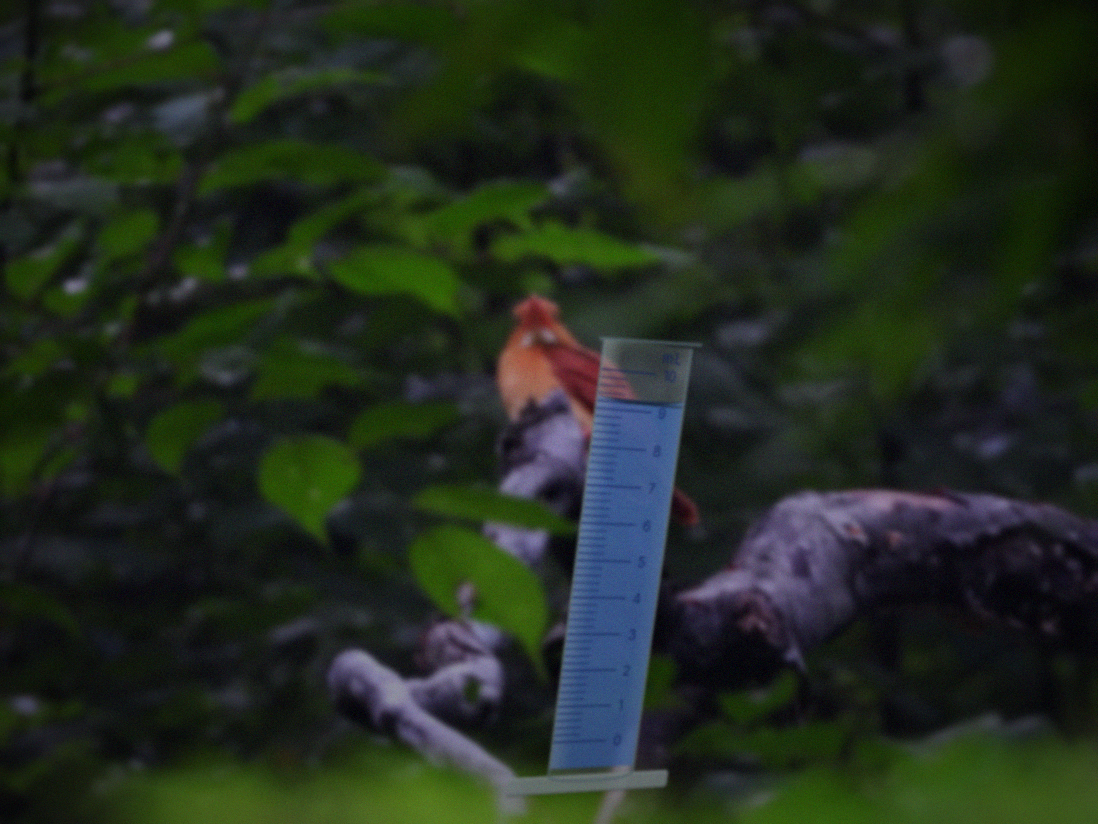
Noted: 9.2; mL
